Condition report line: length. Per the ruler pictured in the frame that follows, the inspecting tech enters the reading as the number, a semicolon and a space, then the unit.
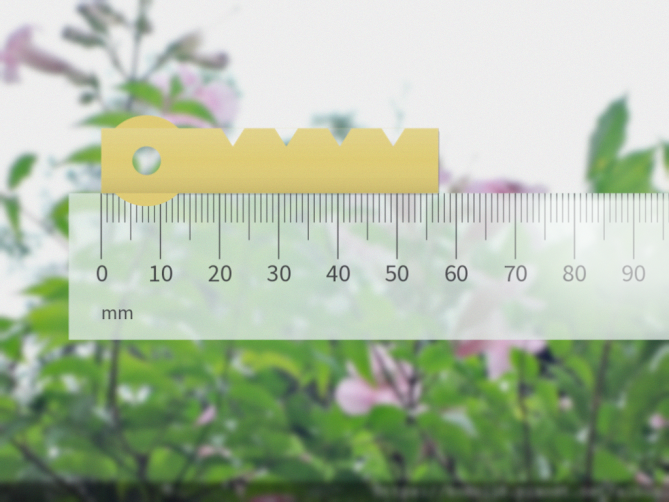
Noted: 57; mm
